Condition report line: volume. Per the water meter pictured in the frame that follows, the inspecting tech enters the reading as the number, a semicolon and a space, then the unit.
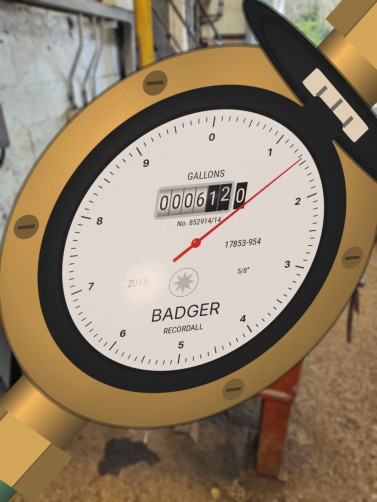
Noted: 6121.4; gal
